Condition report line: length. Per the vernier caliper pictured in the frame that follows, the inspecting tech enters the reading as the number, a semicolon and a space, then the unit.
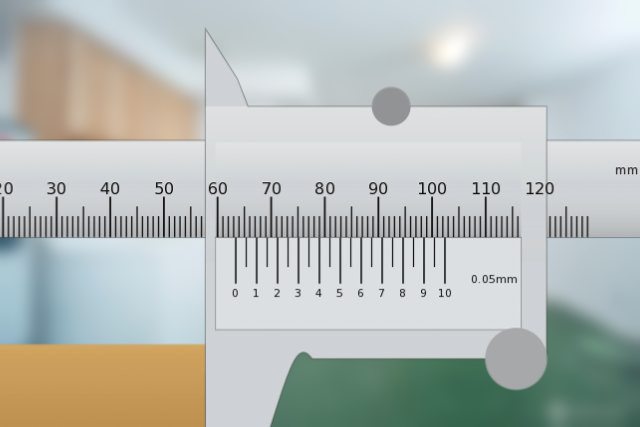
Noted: 63.4; mm
